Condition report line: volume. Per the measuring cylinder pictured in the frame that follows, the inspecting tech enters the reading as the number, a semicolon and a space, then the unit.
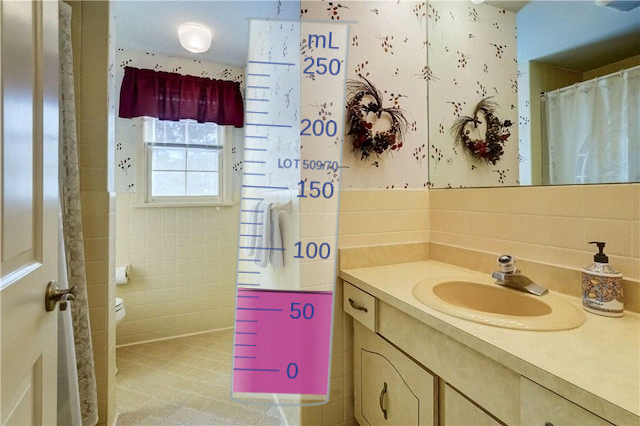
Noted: 65; mL
